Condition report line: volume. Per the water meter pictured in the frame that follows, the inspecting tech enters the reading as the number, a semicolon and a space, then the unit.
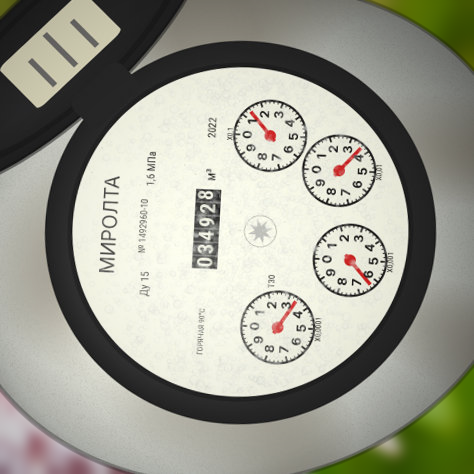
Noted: 34928.1363; m³
